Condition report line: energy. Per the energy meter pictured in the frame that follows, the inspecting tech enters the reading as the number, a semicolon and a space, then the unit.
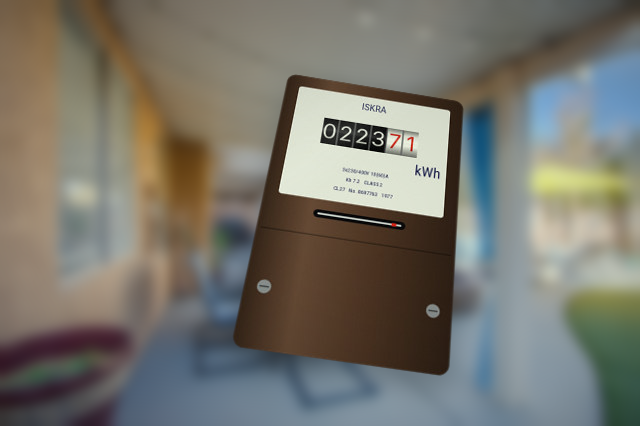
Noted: 223.71; kWh
